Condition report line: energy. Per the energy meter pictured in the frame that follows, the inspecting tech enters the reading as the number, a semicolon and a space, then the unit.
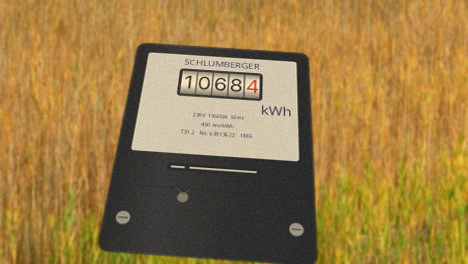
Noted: 1068.4; kWh
